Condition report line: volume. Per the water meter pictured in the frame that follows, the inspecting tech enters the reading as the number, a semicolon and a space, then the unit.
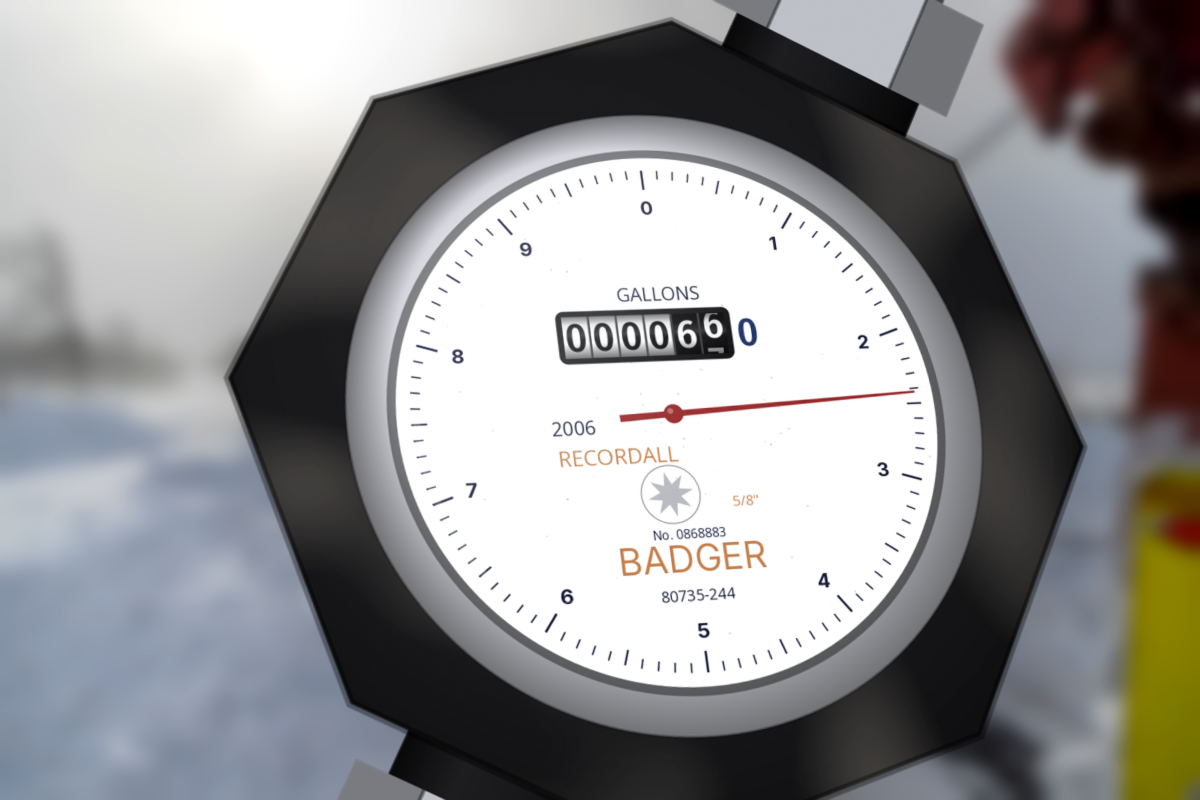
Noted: 662.4; gal
